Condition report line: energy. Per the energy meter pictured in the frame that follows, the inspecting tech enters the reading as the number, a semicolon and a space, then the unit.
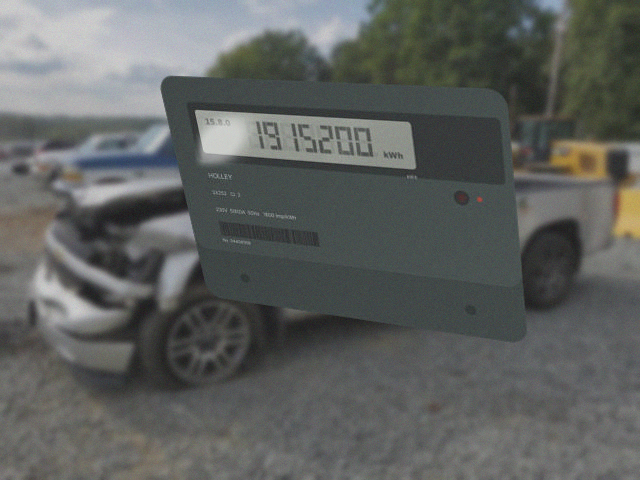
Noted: 1915200; kWh
